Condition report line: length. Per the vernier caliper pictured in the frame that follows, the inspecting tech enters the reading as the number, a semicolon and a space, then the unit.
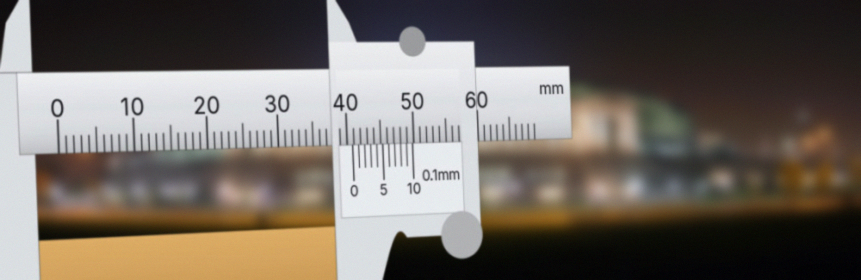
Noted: 40.8; mm
